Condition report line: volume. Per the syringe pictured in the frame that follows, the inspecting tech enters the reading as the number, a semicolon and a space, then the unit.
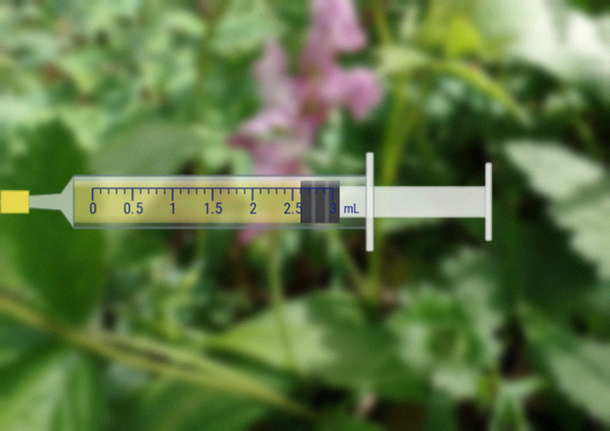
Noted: 2.6; mL
